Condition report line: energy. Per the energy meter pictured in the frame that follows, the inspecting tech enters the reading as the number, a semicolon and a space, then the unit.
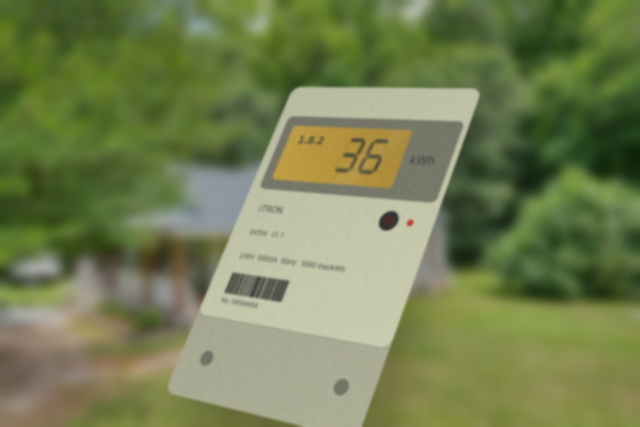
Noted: 36; kWh
